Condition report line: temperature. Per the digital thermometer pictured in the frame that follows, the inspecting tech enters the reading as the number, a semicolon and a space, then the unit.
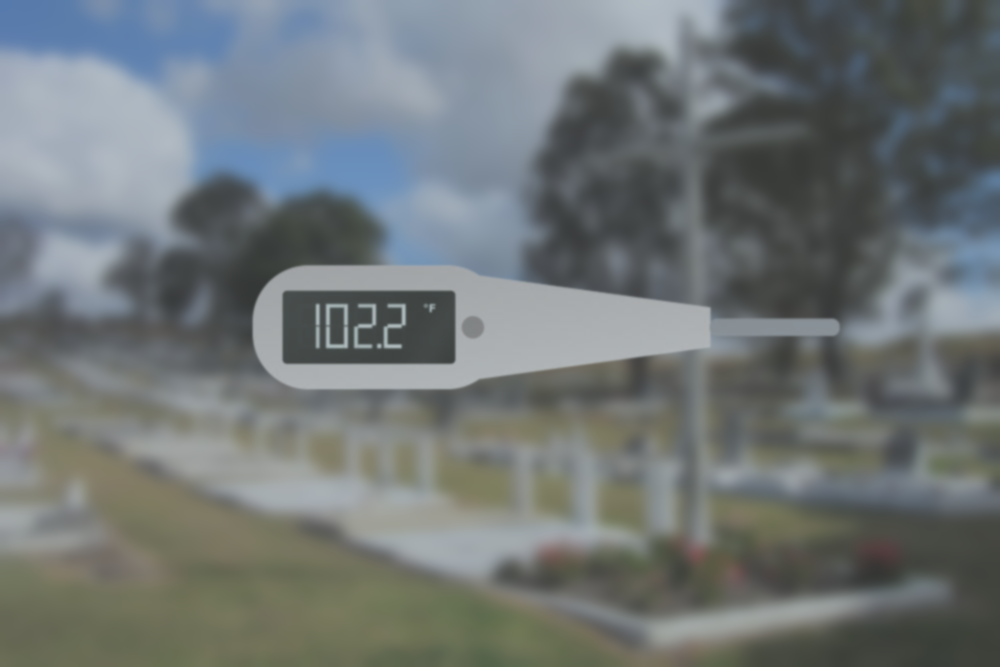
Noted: 102.2; °F
